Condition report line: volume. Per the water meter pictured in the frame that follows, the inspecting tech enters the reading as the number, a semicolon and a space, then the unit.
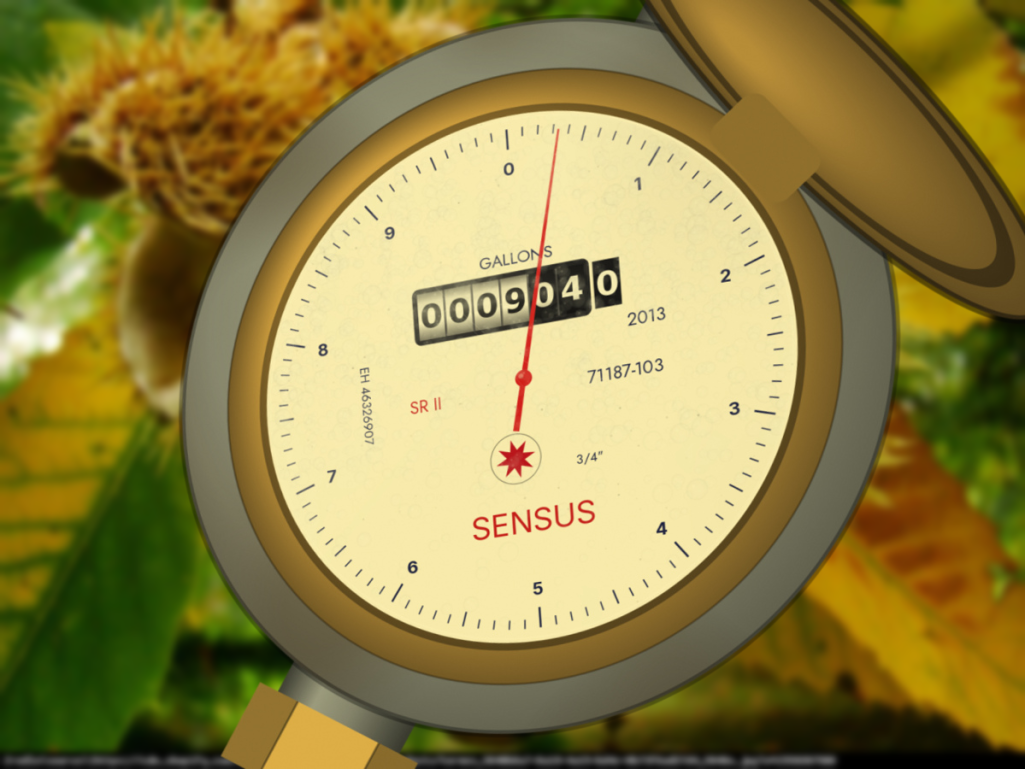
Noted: 9040.3; gal
